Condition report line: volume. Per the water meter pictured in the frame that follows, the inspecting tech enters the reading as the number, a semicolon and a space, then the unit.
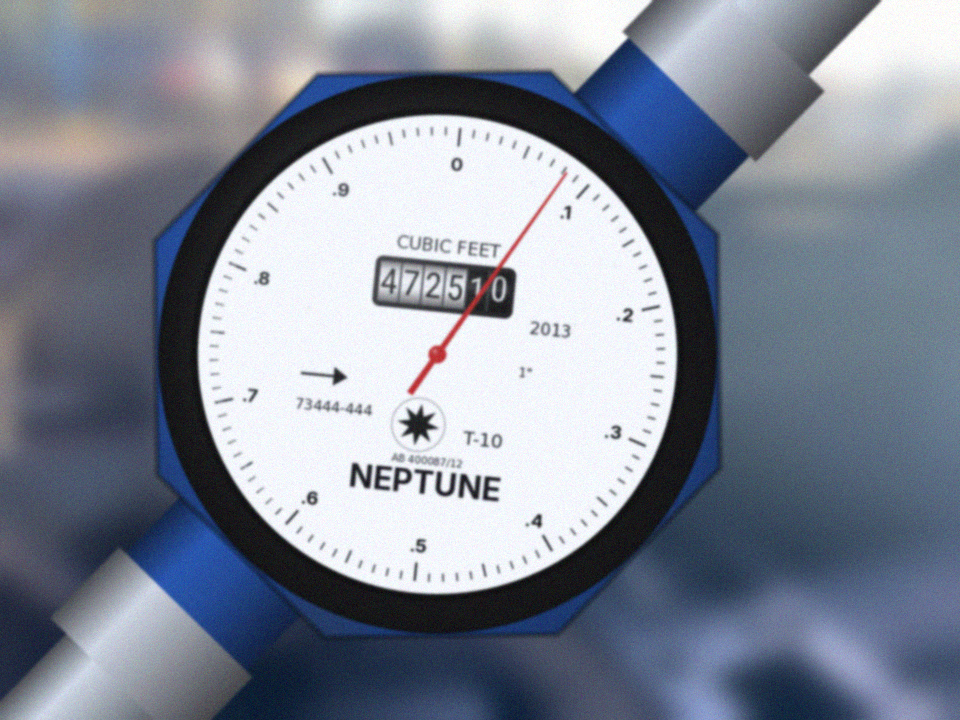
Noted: 472510.08; ft³
